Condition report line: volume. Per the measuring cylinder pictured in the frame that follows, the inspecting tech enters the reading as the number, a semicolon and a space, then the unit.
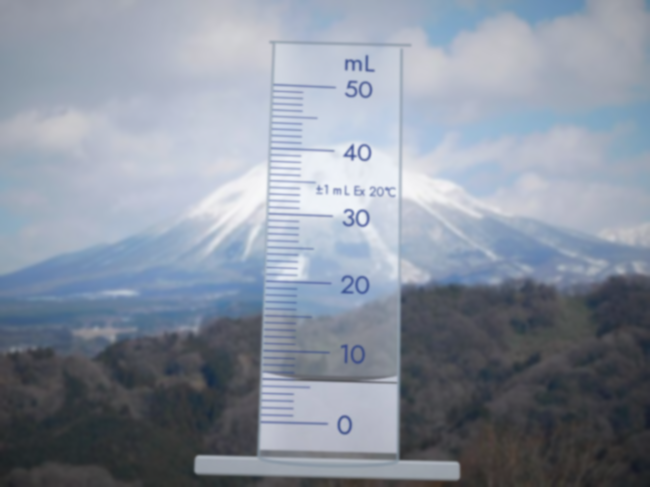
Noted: 6; mL
